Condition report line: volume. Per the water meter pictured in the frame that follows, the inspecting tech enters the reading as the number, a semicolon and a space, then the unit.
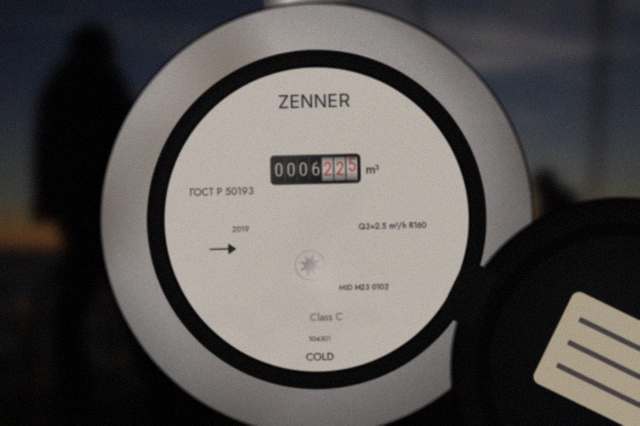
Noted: 6.225; m³
